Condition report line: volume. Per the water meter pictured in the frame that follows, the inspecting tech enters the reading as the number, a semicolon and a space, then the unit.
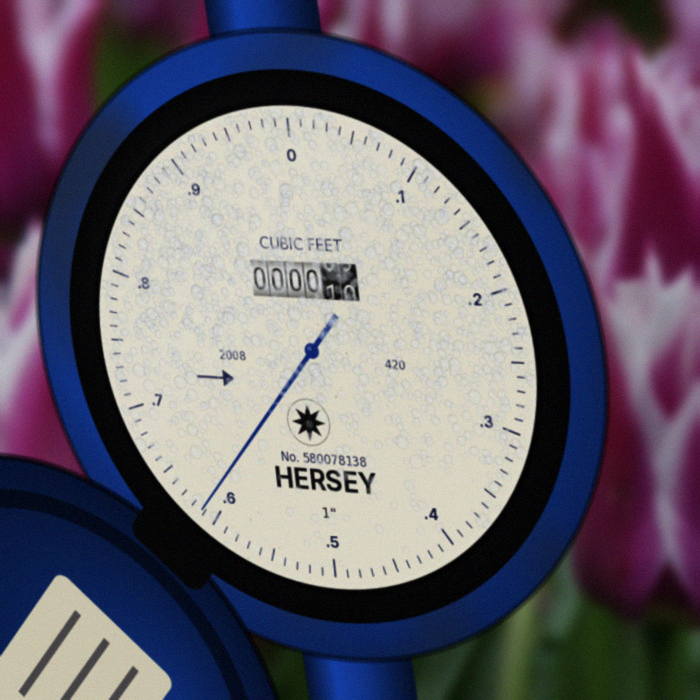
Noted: 9.61; ft³
